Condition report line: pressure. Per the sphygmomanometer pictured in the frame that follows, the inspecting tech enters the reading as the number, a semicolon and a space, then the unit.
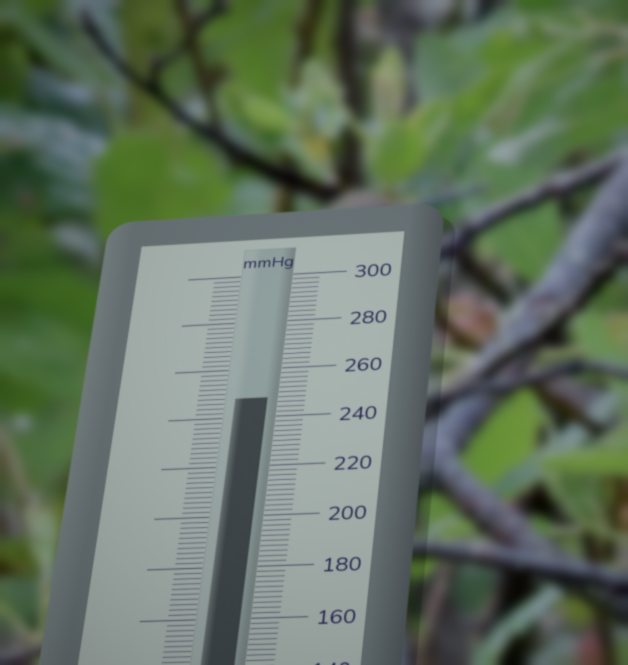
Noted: 248; mmHg
